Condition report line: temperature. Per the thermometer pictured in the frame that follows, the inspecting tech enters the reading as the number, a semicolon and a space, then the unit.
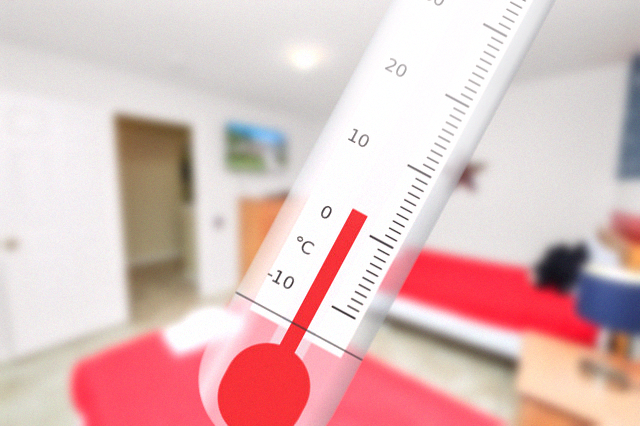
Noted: 2; °C
